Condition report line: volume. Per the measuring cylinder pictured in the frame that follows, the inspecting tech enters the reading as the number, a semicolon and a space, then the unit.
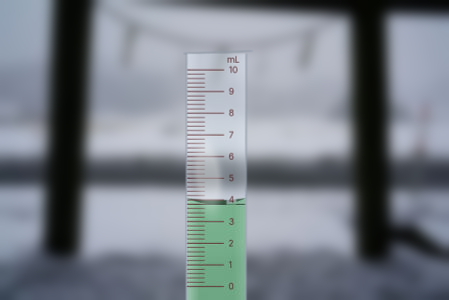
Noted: 3.8; mL
